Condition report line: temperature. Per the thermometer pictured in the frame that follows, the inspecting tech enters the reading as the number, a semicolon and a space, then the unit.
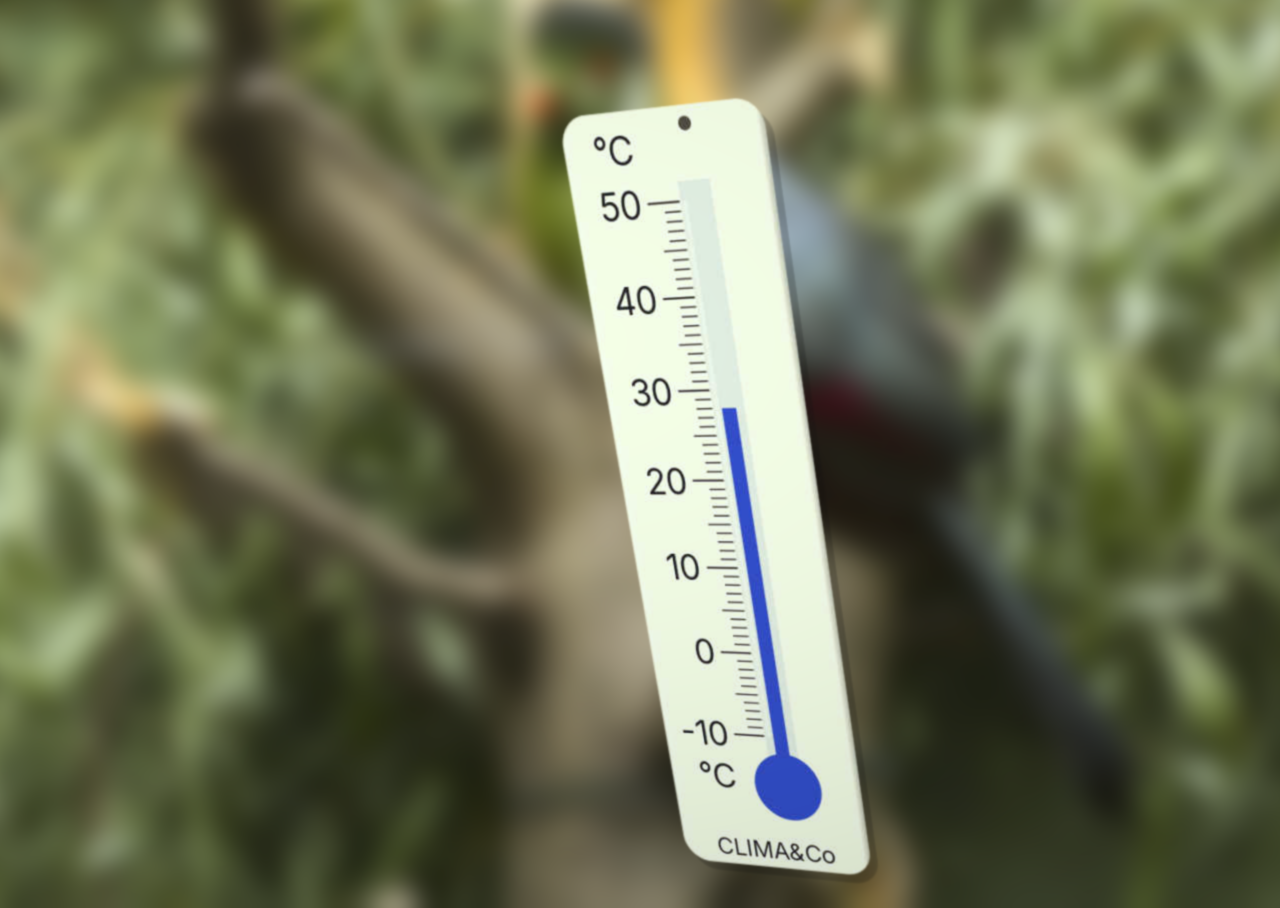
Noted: 28; °C
